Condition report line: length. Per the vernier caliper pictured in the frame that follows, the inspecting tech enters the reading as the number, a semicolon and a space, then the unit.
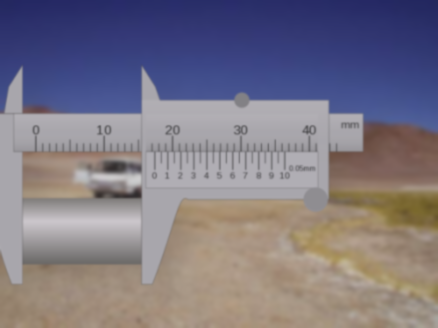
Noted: 17.4; mm
